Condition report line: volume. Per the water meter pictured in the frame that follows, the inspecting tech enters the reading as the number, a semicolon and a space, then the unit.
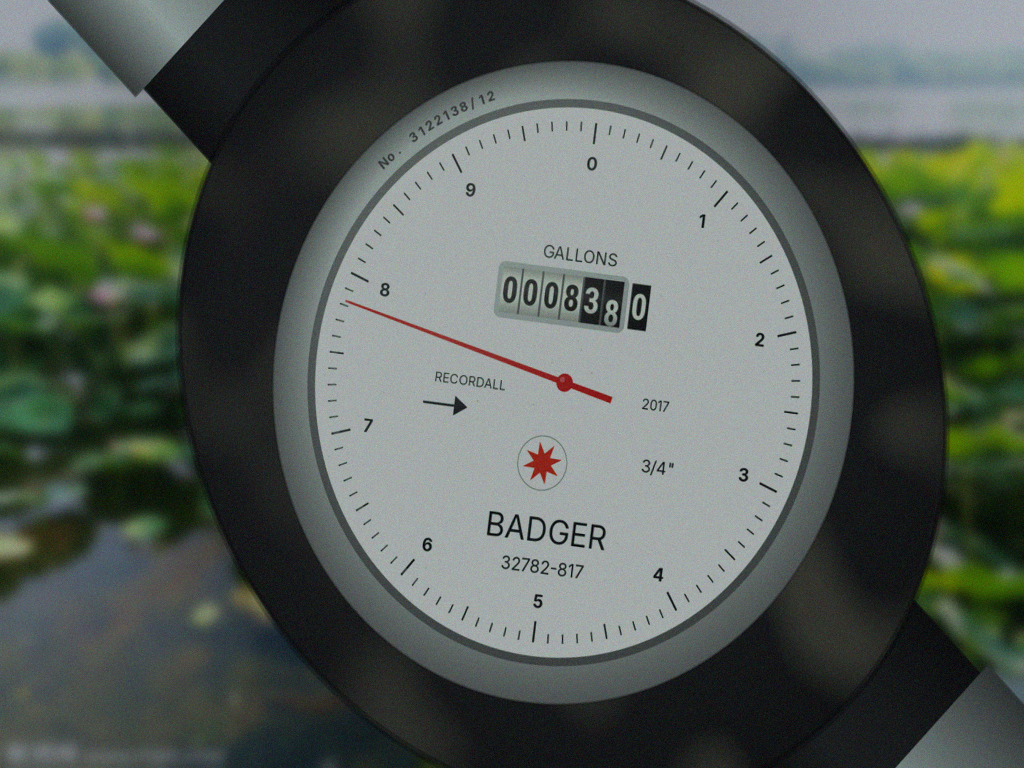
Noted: 8377.8; gal
